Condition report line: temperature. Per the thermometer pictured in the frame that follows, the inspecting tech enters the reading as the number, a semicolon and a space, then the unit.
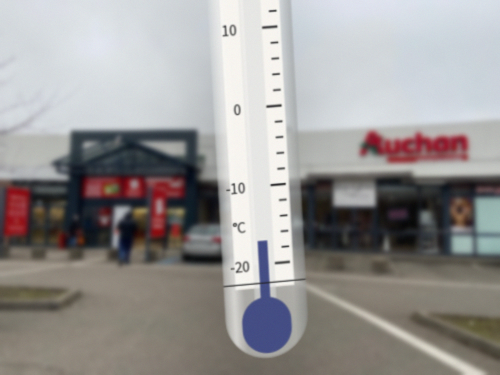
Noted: -17; °C
